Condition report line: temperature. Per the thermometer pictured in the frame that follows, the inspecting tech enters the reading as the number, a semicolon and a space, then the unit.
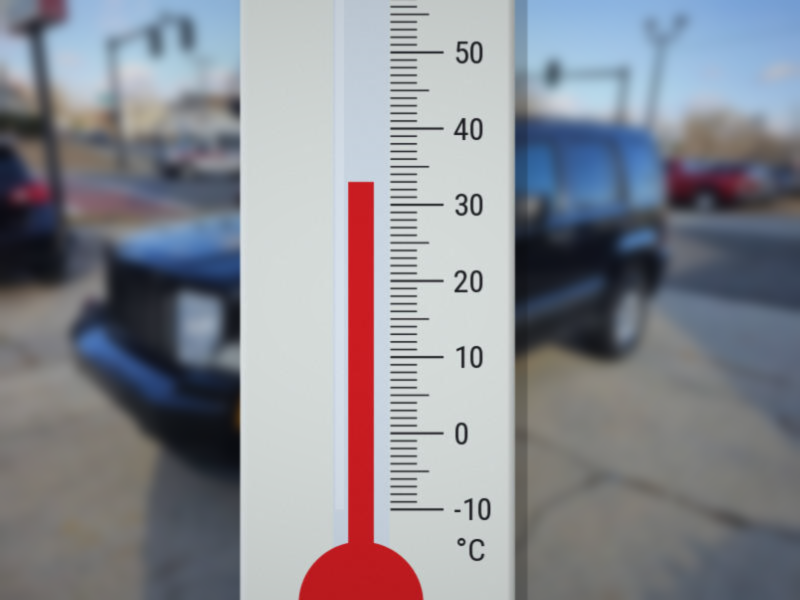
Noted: 33; °C
